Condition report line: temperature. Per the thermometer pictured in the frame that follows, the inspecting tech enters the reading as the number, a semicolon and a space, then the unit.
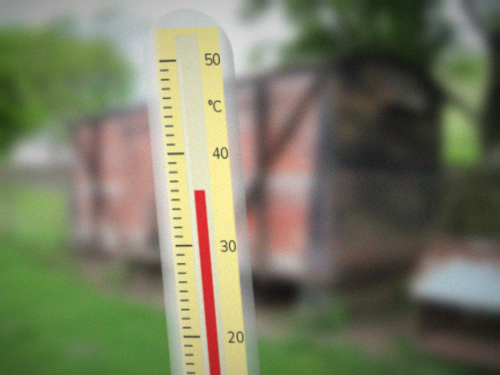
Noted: 36; °C
